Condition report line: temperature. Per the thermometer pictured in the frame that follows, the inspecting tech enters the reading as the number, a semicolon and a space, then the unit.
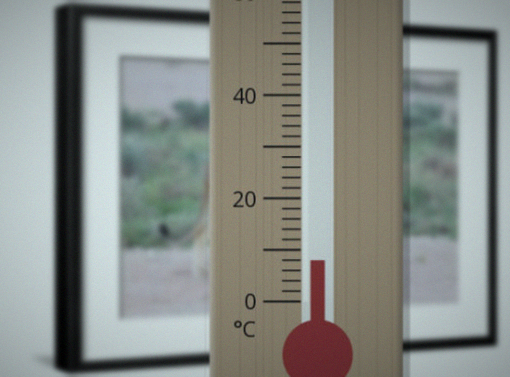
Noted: 8; °C
